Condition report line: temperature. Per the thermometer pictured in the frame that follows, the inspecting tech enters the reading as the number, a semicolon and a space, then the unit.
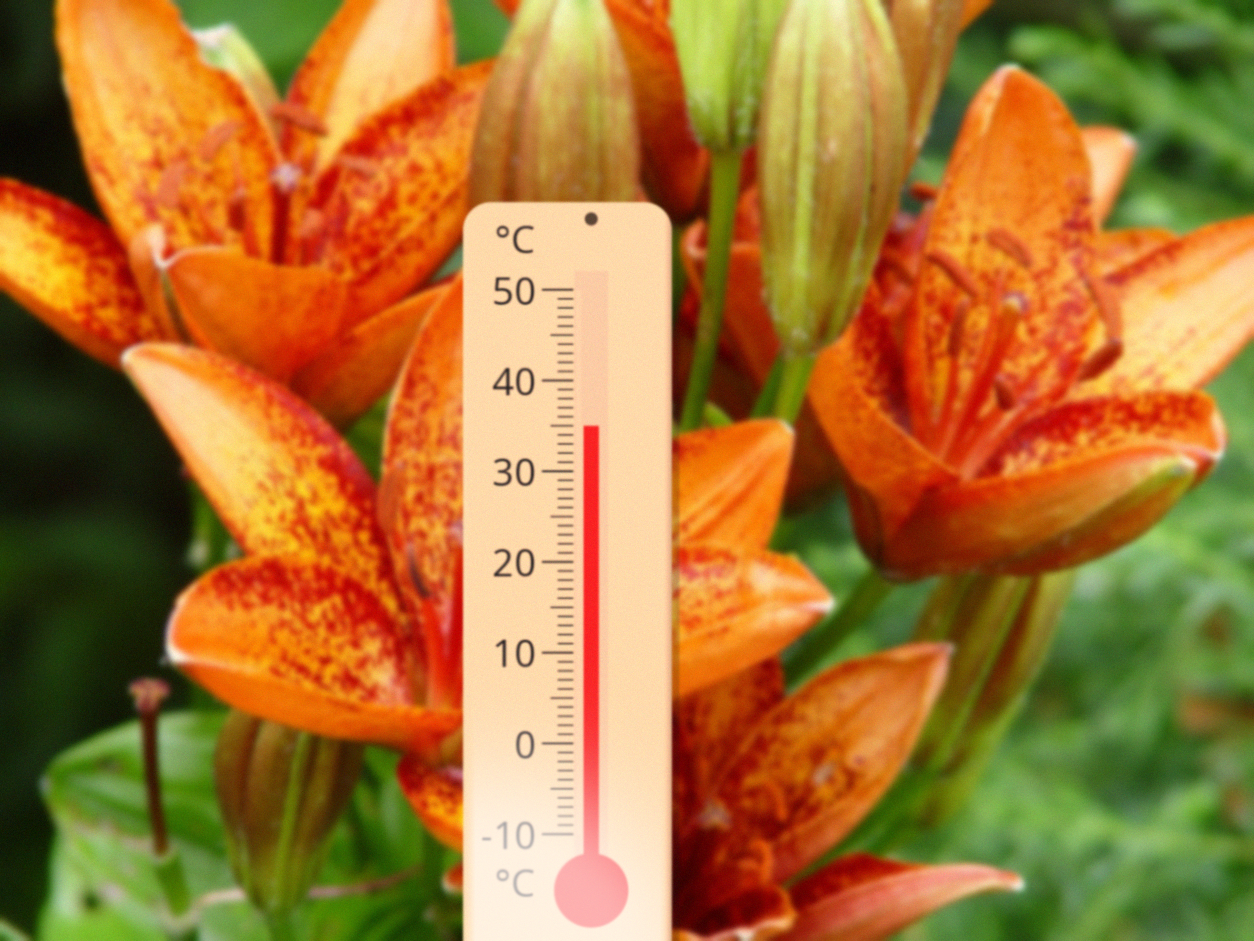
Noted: 35; °C
